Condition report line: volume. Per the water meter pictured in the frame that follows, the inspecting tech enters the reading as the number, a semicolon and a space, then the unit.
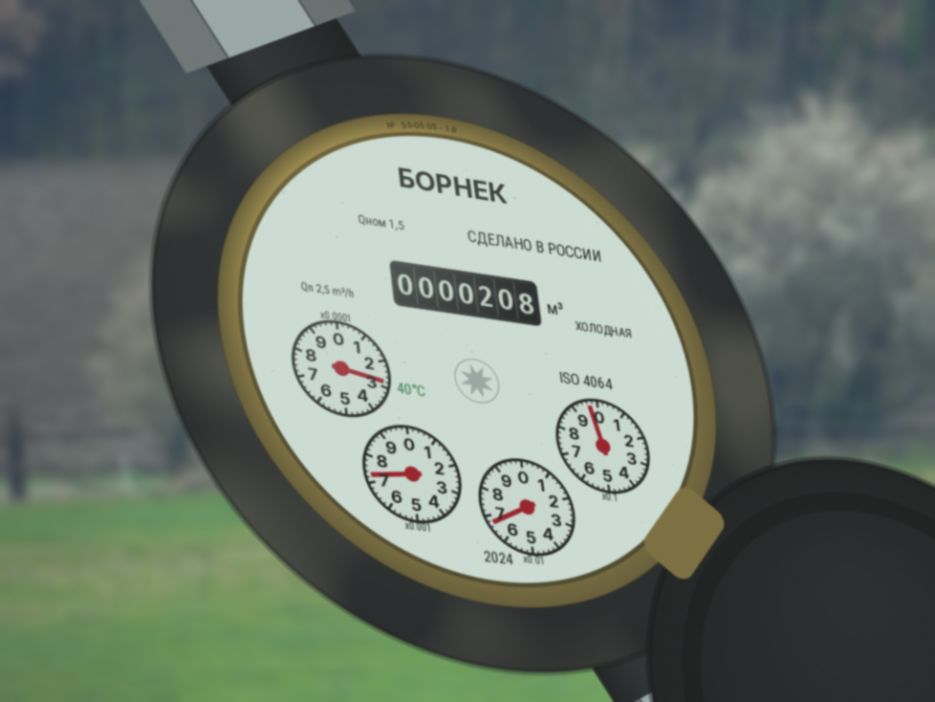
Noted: 207.9672; m³
